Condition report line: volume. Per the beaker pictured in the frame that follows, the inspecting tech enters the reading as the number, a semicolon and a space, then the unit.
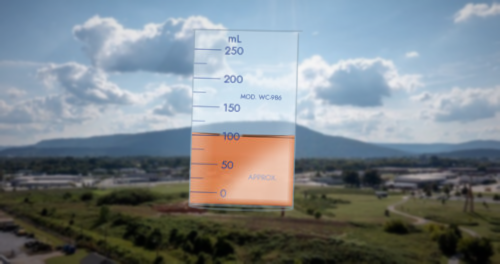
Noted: 100; mL
